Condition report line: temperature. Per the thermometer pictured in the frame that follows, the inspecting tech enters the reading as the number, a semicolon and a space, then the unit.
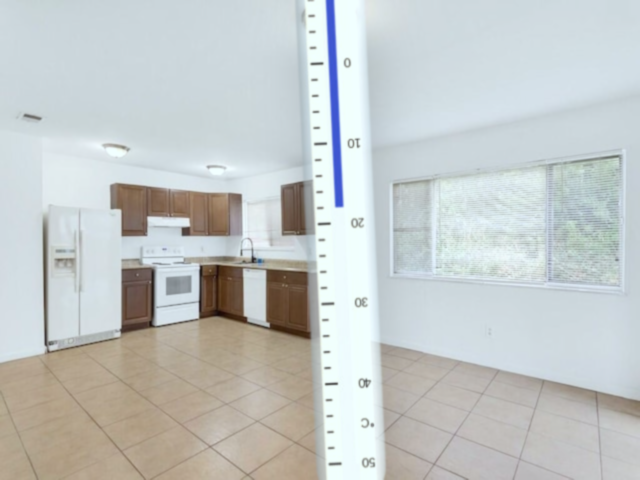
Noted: 18; °C
